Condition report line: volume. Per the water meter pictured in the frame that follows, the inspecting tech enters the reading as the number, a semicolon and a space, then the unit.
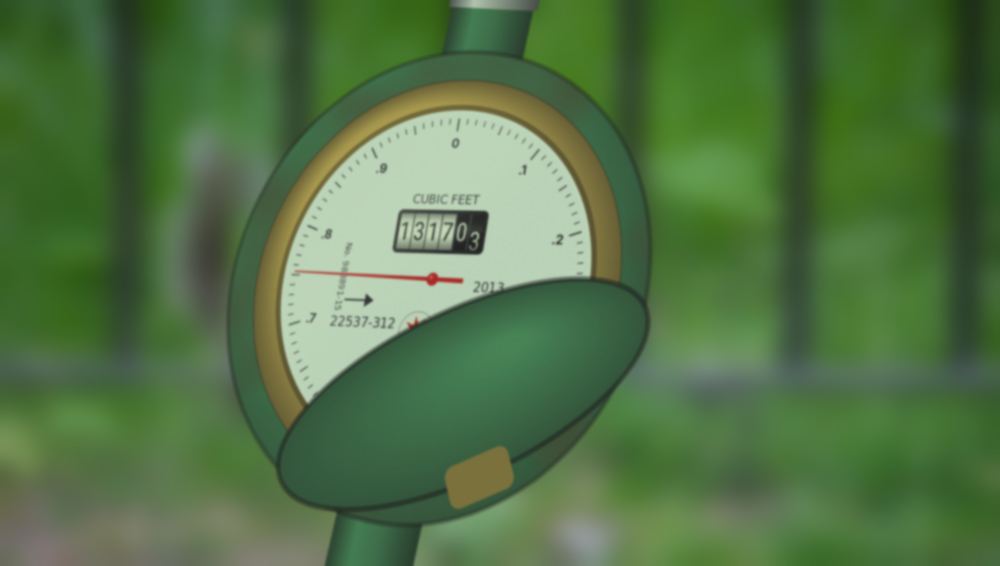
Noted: 131702.75; ft³
